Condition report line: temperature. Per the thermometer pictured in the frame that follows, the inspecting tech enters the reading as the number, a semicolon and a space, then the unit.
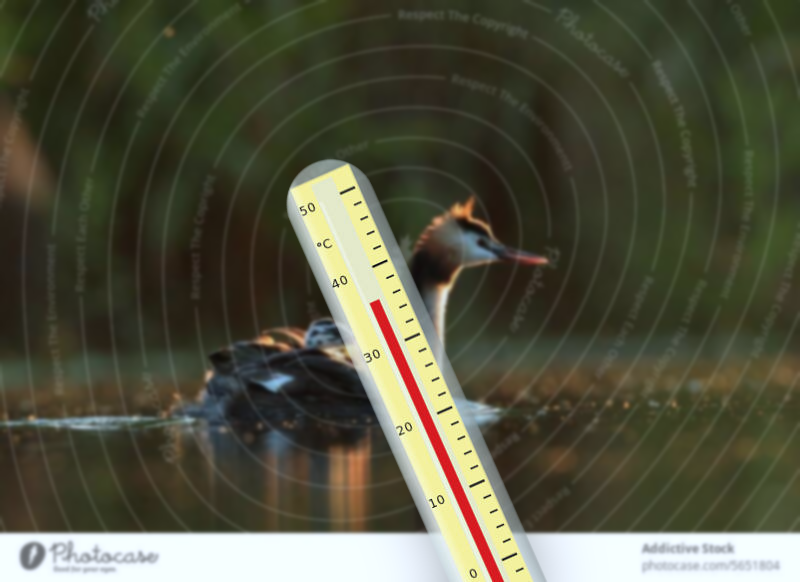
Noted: 36; °C
